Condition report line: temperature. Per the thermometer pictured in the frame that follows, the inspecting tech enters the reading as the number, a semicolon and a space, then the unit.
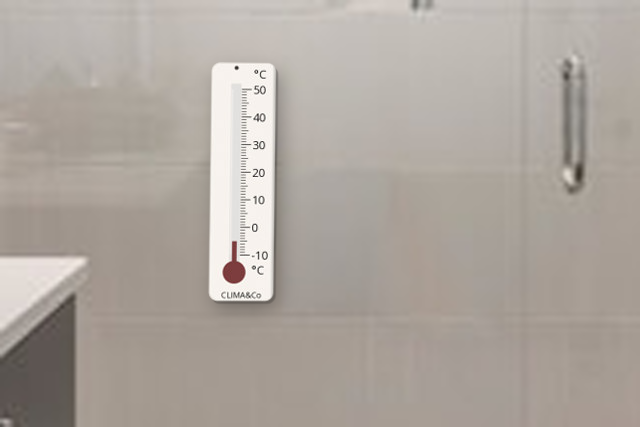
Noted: -5; °C
